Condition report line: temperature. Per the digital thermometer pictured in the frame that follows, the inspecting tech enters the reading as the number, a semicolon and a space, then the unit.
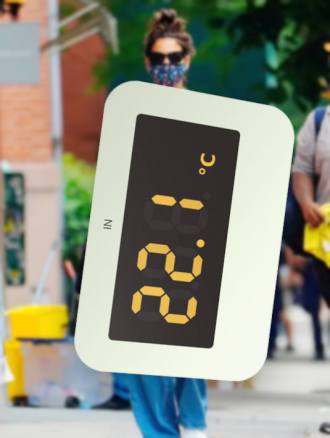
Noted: 22.1; °C
